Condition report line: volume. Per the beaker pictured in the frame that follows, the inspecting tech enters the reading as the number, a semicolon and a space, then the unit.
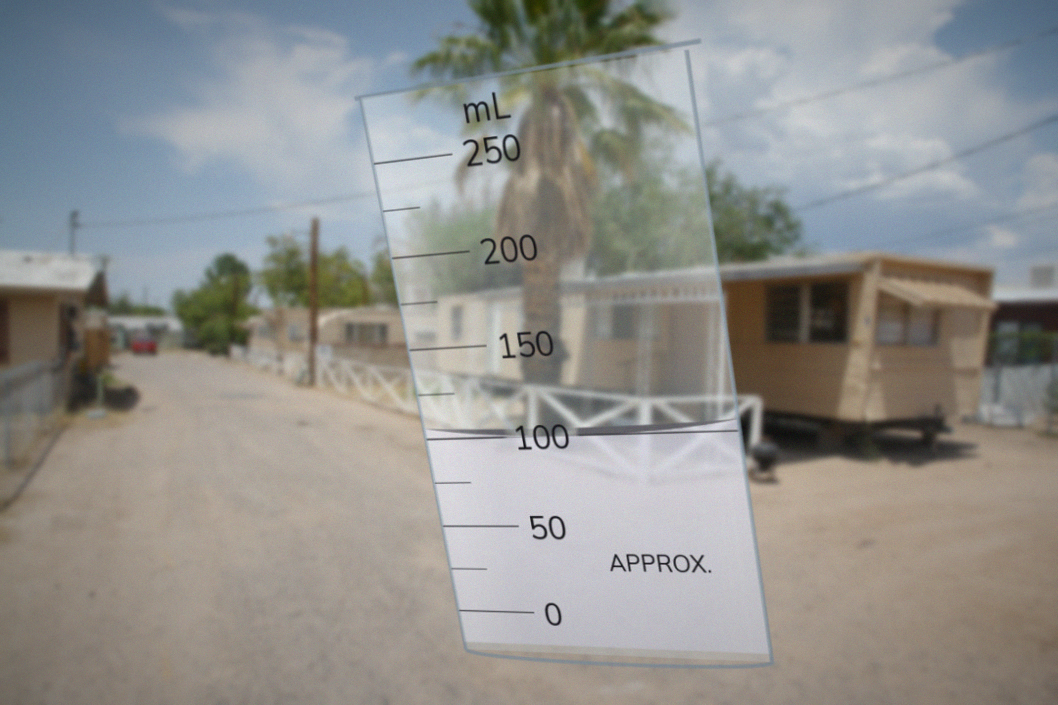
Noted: 100; mL
